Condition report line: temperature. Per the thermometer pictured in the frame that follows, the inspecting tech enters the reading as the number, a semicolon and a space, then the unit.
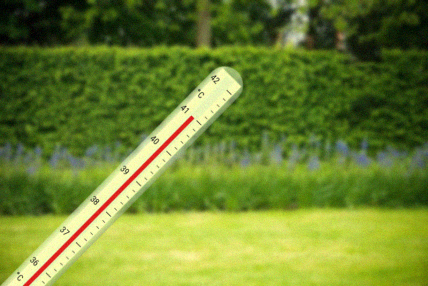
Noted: 41; °C
